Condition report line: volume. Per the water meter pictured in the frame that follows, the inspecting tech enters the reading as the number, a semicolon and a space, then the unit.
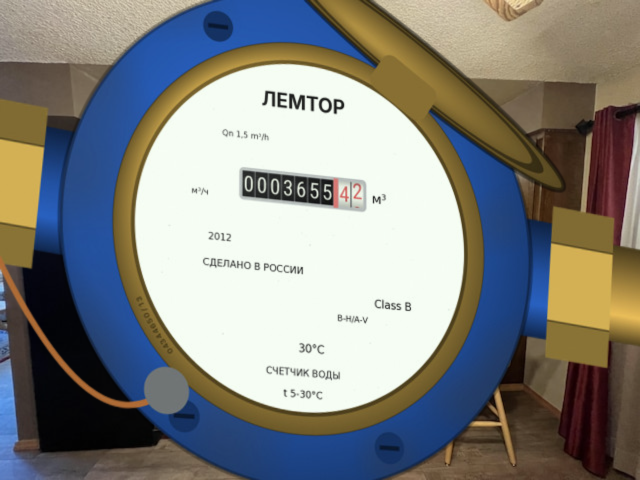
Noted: 3655.42; m³
